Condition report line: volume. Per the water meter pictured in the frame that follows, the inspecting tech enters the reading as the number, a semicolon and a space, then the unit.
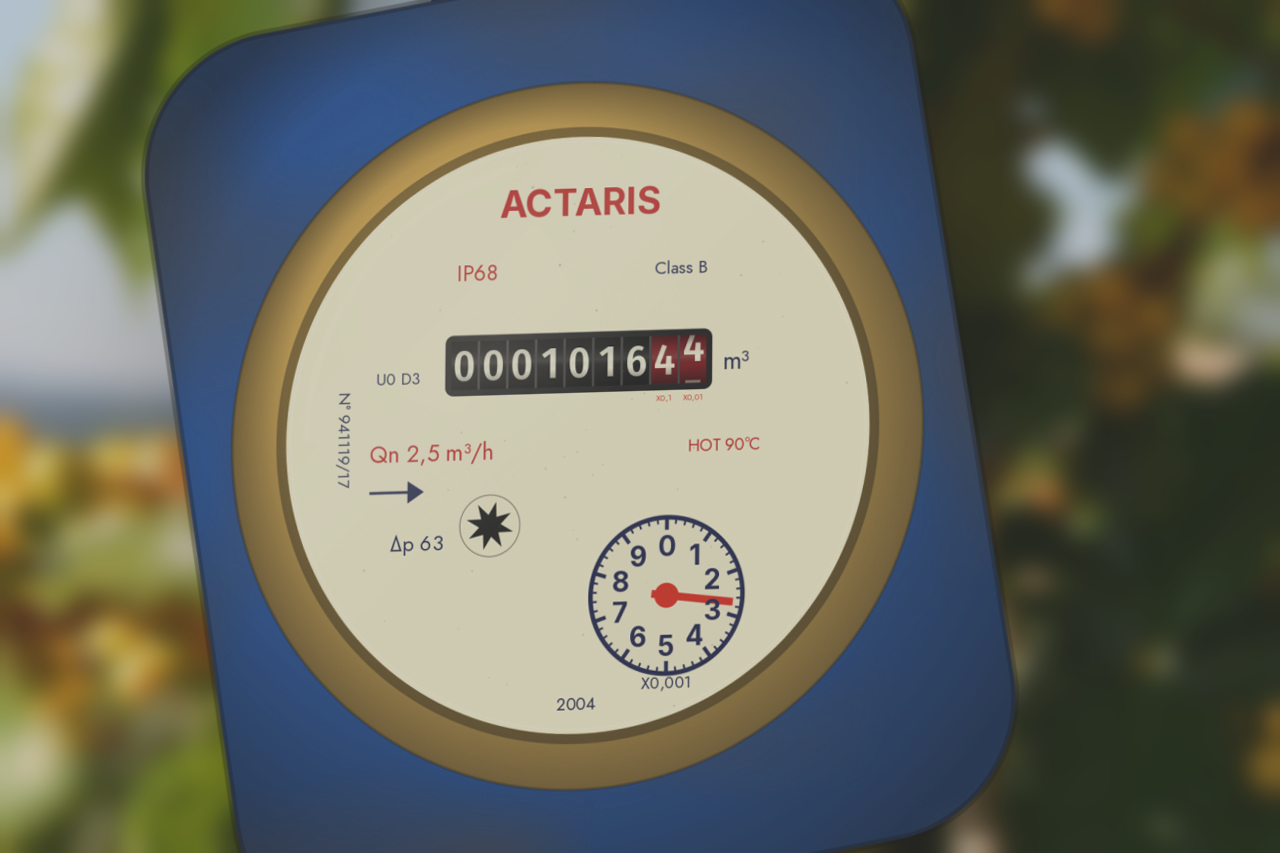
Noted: 1016.442; m³
